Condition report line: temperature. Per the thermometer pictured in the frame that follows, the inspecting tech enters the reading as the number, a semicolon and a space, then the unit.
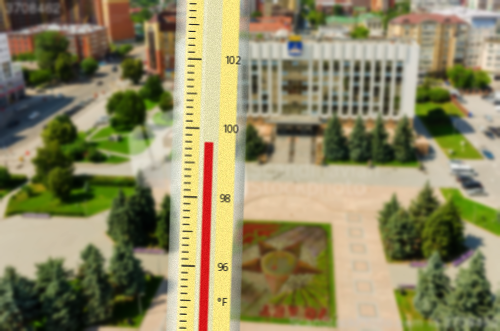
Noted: 99.6; °F
